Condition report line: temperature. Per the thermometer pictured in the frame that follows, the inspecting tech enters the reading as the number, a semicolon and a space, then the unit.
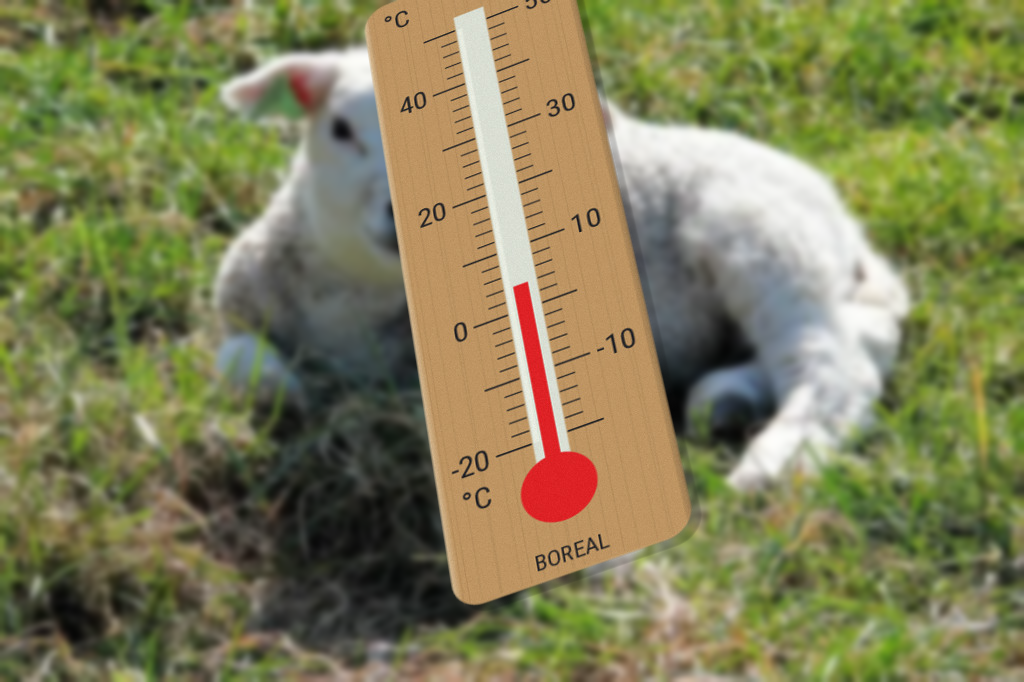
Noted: 4; °C
